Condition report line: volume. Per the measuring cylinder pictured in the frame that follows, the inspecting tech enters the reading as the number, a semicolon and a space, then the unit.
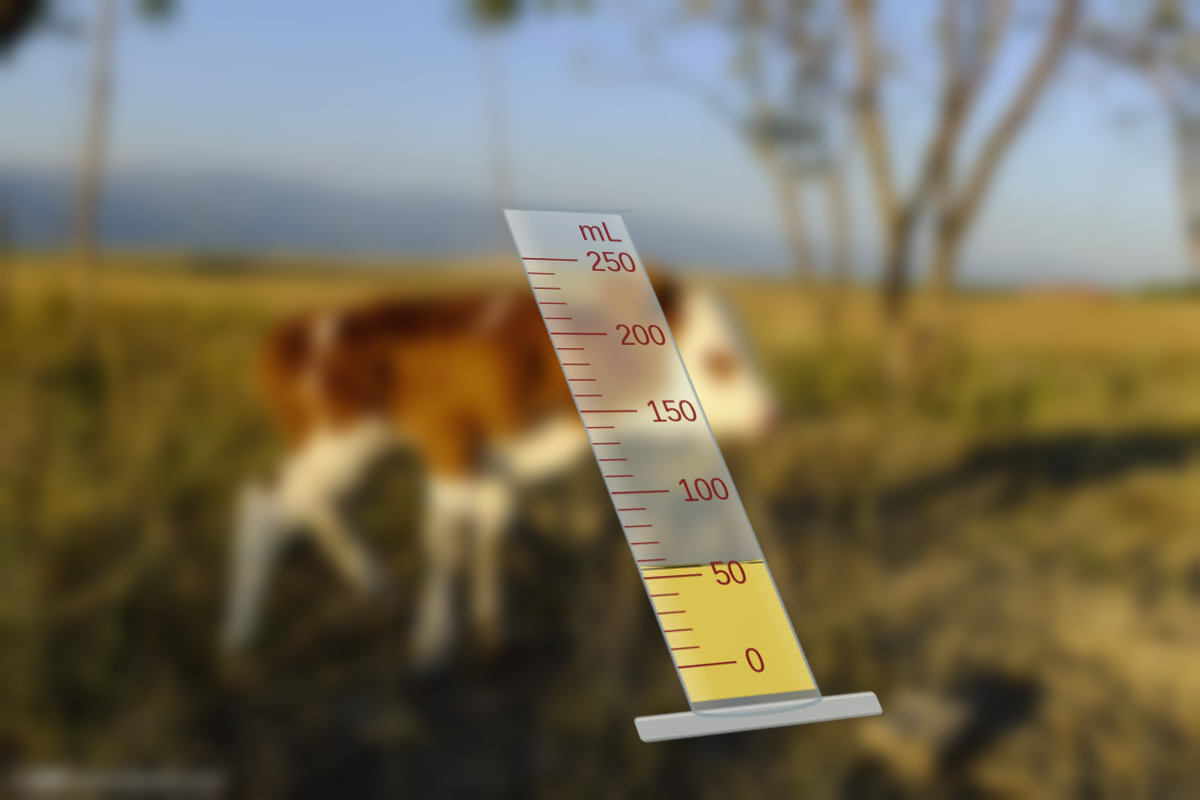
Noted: 55; mL
